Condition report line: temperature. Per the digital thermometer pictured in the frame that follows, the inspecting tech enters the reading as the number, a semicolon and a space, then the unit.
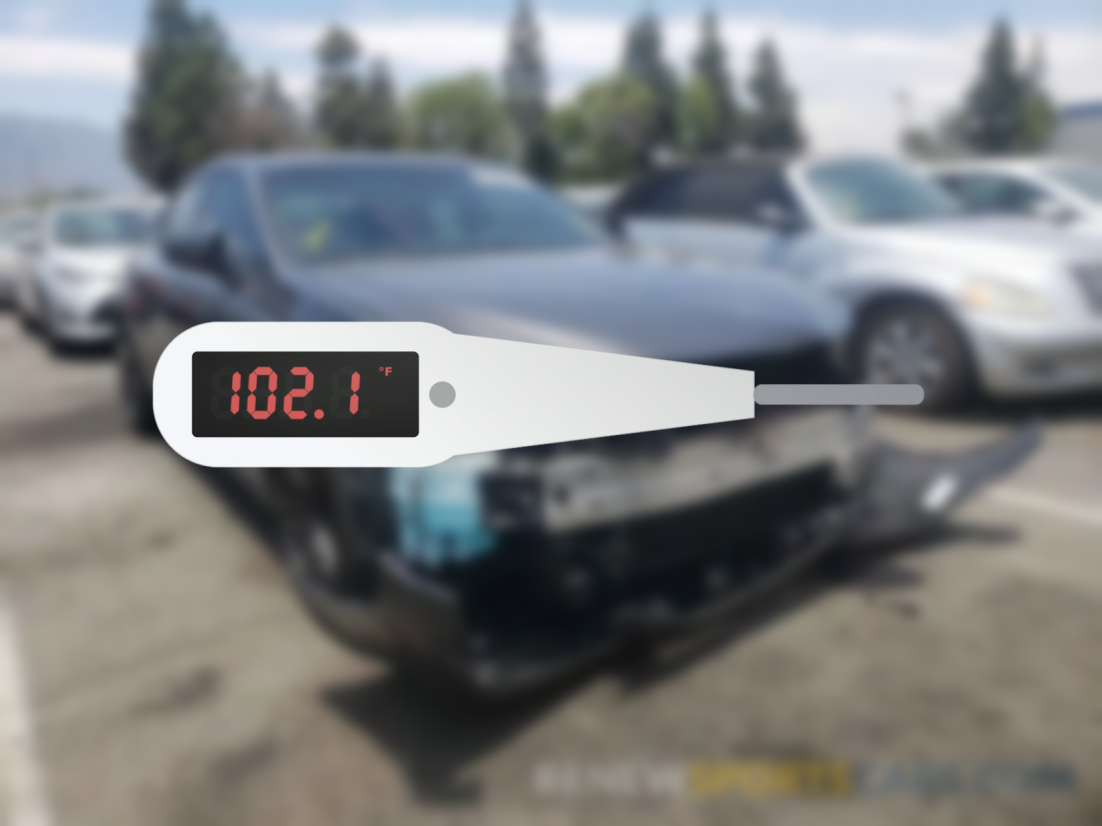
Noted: 102.1; °F
